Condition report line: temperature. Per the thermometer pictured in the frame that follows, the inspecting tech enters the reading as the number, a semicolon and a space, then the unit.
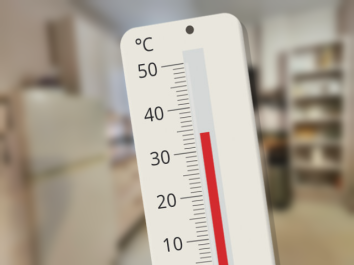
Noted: 34; °C
